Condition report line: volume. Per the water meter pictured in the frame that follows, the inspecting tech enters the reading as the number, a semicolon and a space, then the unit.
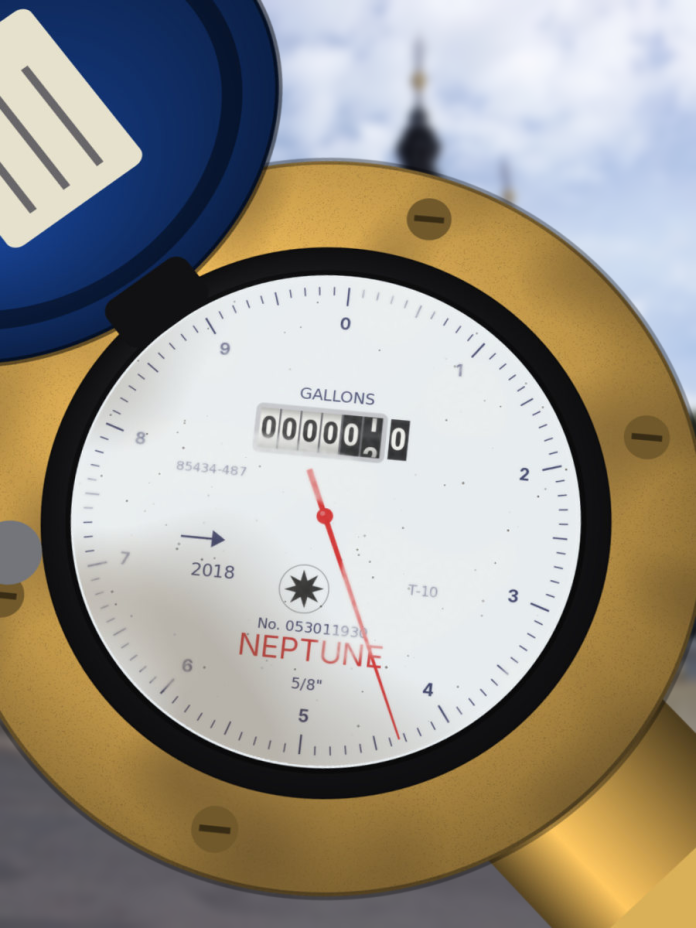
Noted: 14.3; gal
